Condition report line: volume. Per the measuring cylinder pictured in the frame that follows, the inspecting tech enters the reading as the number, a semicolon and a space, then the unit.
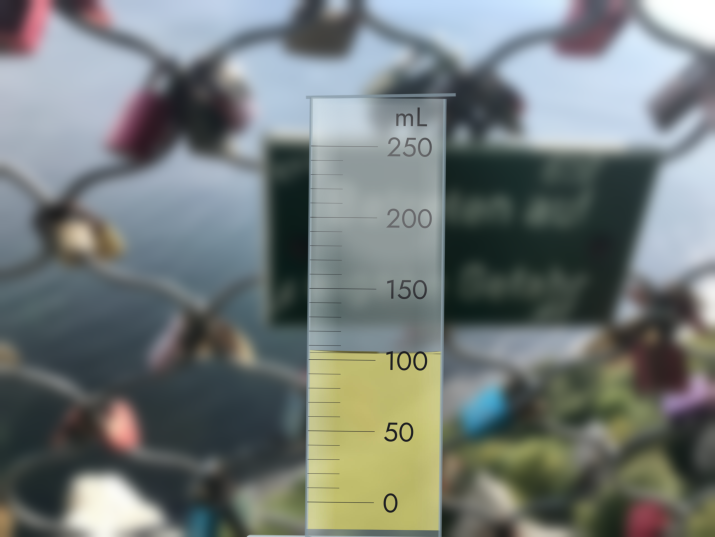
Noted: 105; mL
